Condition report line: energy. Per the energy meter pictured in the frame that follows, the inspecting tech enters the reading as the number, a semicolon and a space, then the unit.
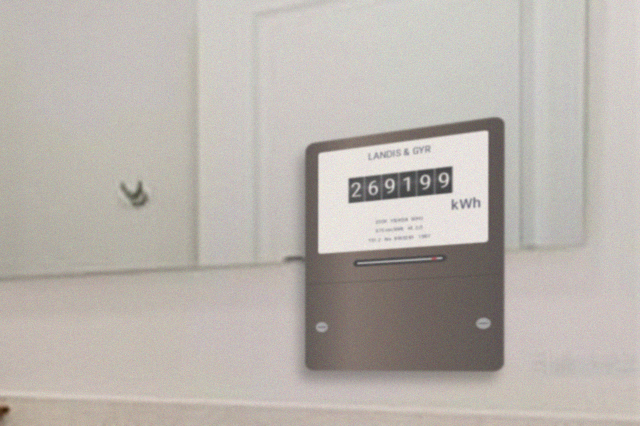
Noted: 269199; kWh
